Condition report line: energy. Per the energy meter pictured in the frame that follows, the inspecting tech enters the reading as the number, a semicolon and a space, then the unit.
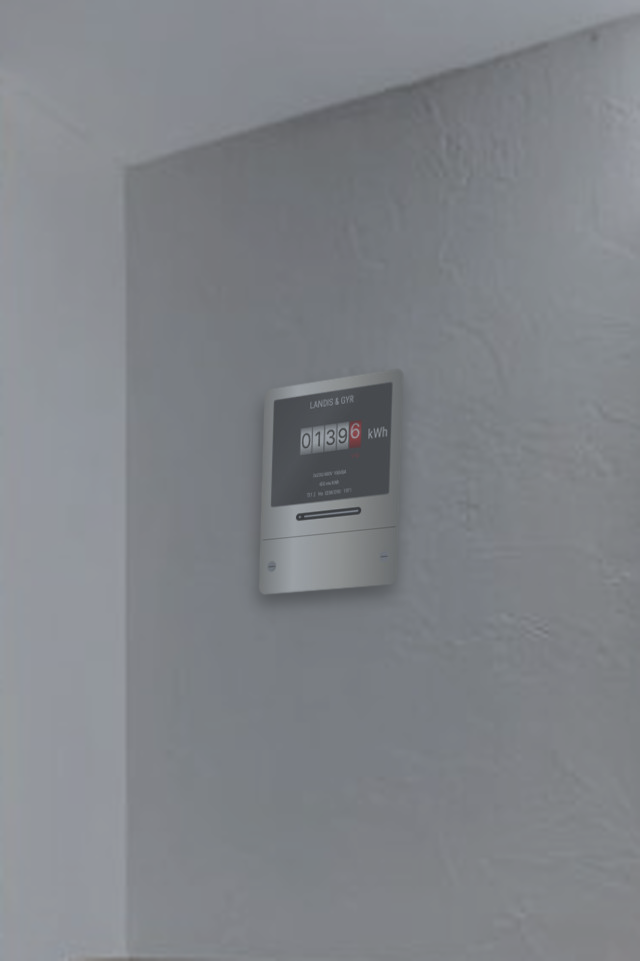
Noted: 139.6; kWh
